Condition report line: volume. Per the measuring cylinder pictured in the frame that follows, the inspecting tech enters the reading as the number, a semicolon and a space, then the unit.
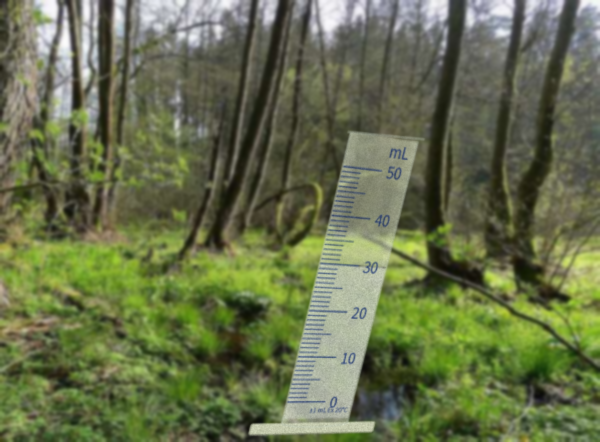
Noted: 30; mL
